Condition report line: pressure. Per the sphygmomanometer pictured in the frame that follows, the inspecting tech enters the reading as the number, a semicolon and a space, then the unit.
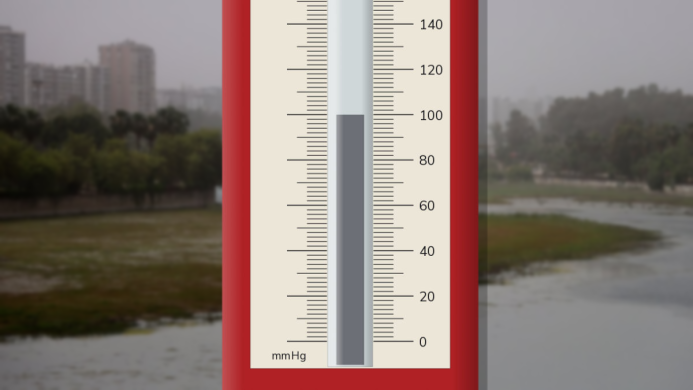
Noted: 100; mmHg
